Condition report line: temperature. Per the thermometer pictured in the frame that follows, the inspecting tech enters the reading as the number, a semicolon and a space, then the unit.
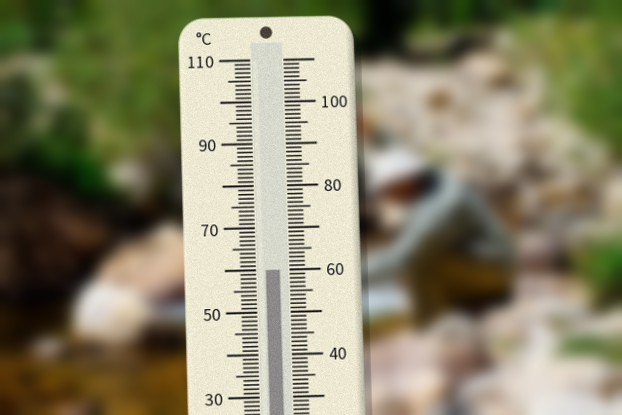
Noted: 60; °C
